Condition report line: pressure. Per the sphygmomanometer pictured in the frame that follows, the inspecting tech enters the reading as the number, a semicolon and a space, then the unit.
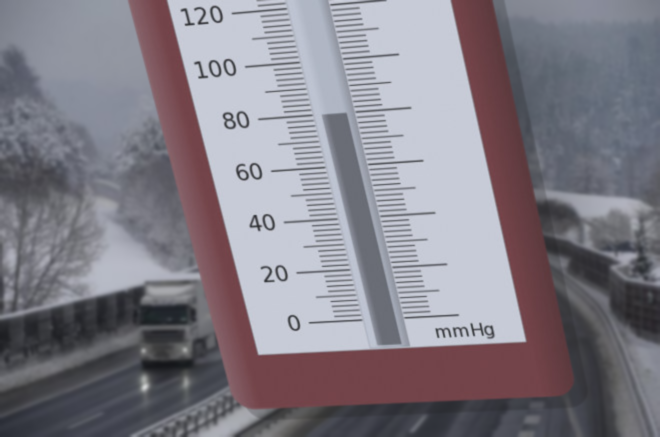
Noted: 80; mmHg
